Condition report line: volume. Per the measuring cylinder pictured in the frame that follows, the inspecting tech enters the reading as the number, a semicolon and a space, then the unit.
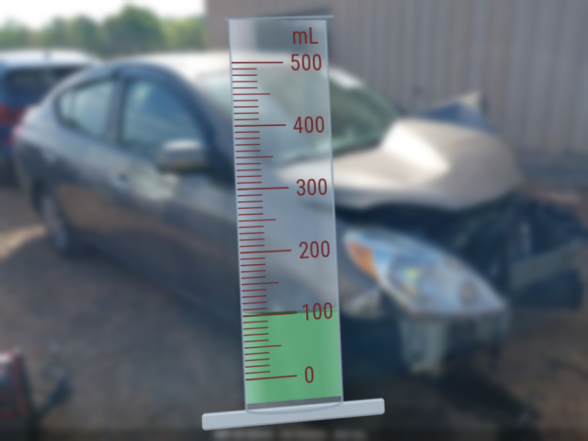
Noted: 100; mL
